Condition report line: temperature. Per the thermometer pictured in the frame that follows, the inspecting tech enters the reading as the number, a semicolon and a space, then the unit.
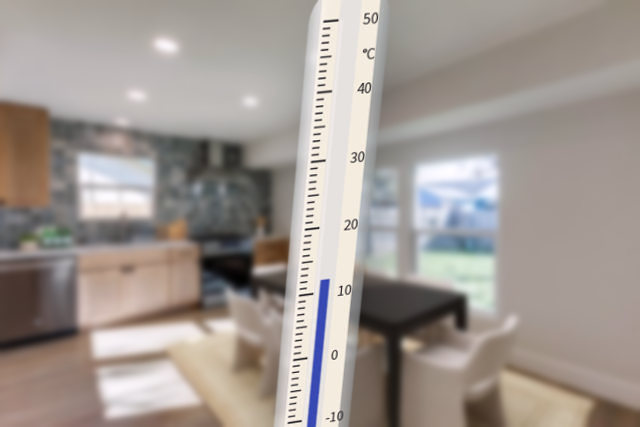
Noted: 12; °C
